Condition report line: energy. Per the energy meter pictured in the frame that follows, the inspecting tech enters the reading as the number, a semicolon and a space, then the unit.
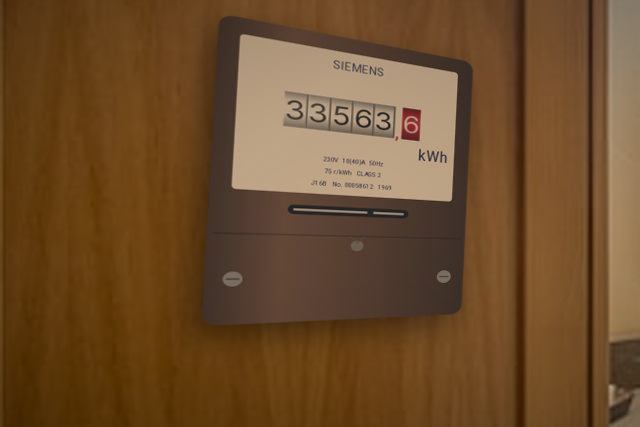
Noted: 33563.6; kWh
